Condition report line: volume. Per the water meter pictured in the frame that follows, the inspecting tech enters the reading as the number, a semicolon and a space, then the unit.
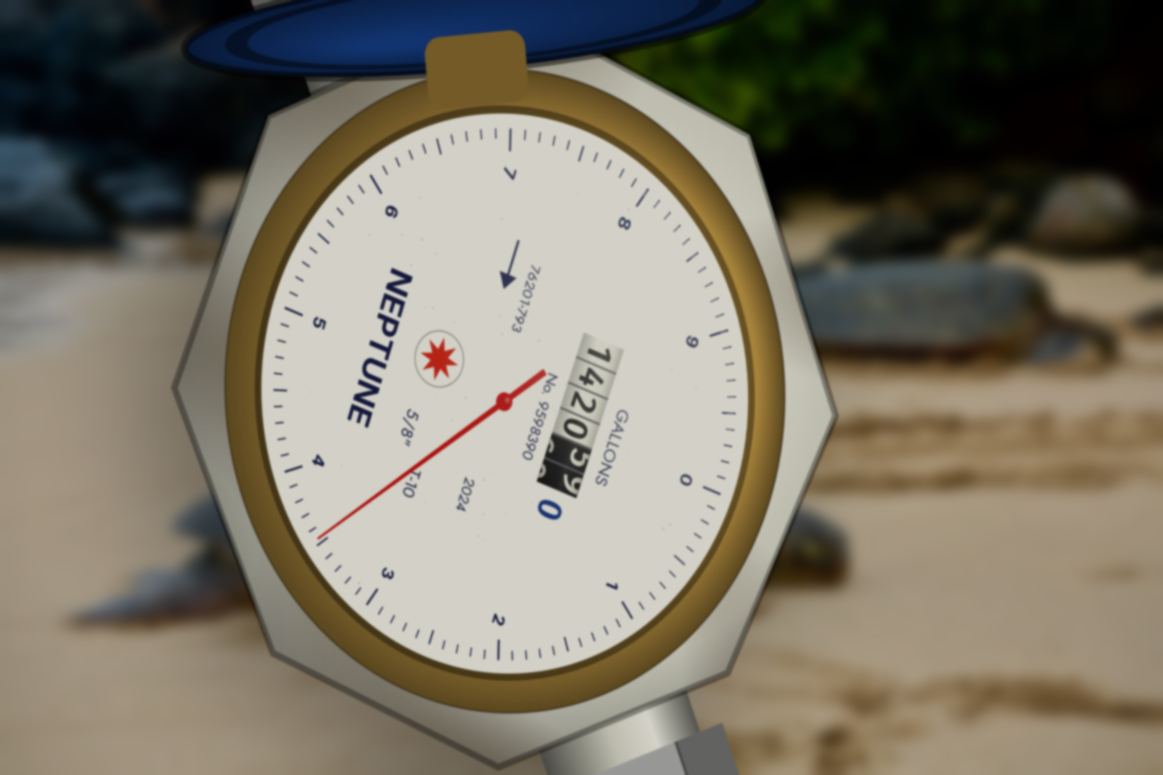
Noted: 1420593.5; gal
